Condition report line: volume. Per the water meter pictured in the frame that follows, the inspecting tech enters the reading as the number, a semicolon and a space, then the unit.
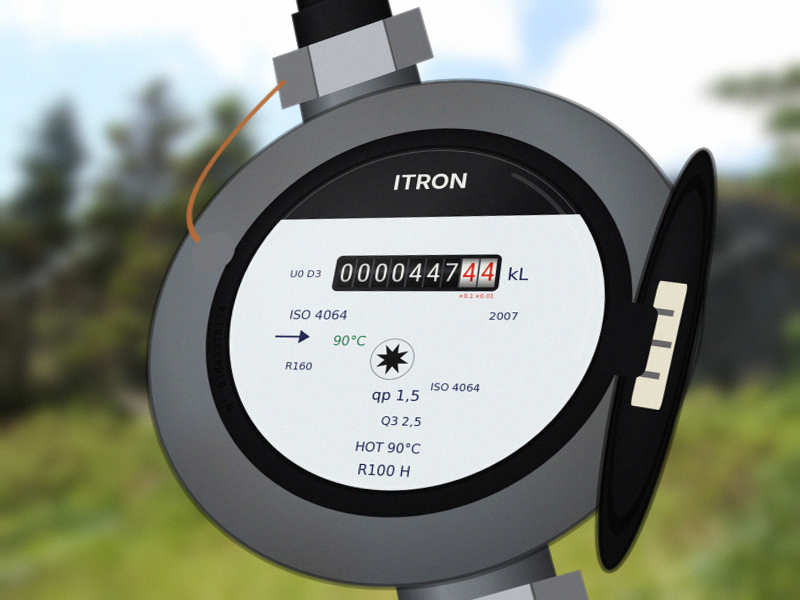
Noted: 447.44; kL
